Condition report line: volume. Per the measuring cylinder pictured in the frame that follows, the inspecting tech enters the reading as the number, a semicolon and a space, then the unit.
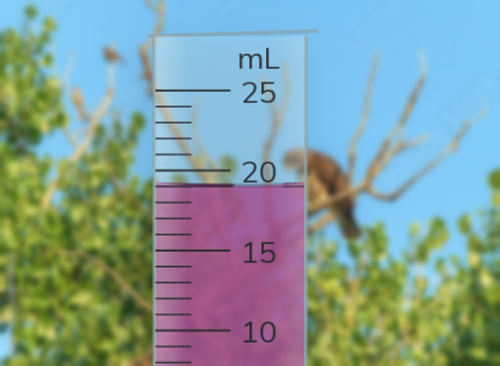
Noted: 19; mL
